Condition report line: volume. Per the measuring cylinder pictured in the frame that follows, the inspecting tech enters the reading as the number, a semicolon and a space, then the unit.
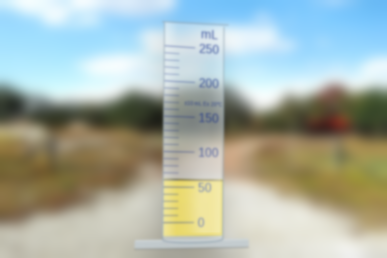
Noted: 60; mL
